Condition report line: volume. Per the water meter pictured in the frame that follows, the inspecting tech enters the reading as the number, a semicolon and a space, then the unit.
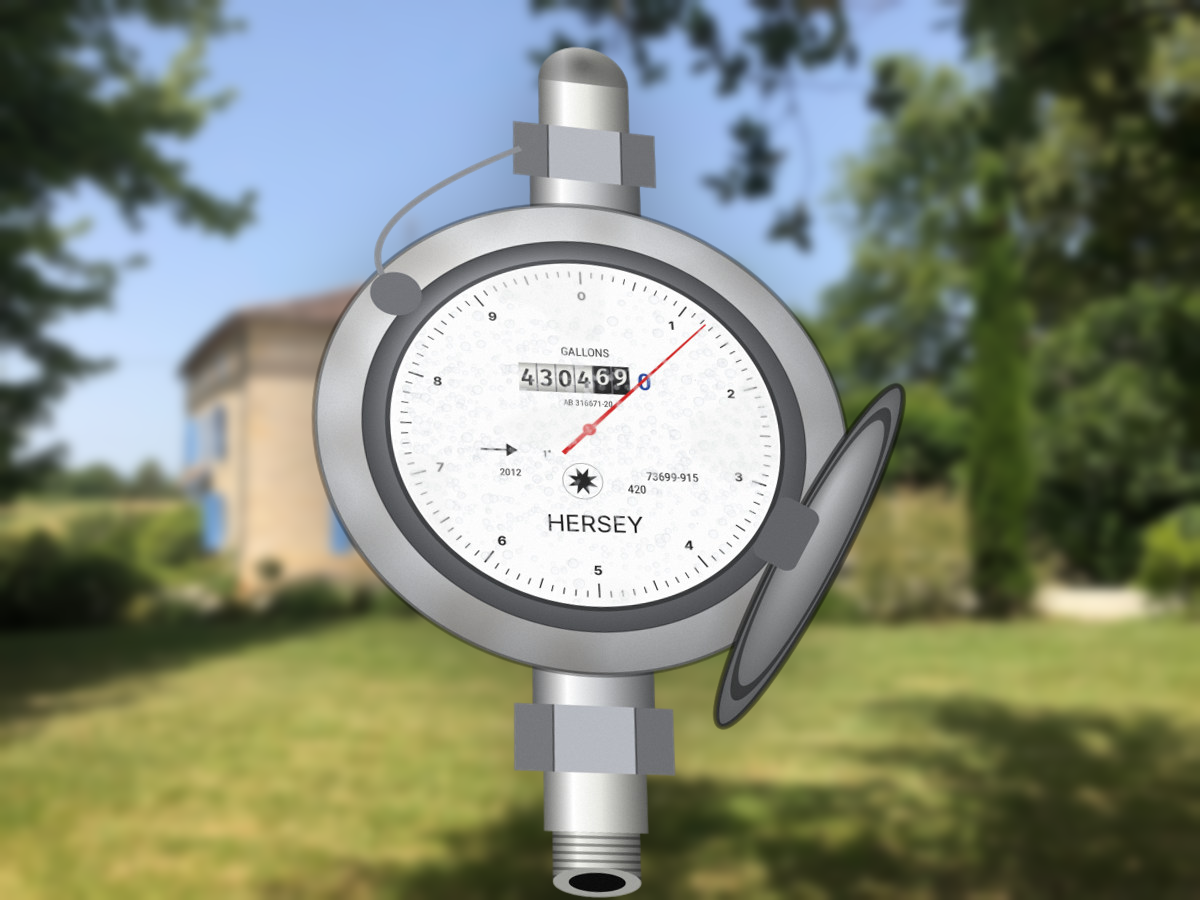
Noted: 4304691.2; gal
